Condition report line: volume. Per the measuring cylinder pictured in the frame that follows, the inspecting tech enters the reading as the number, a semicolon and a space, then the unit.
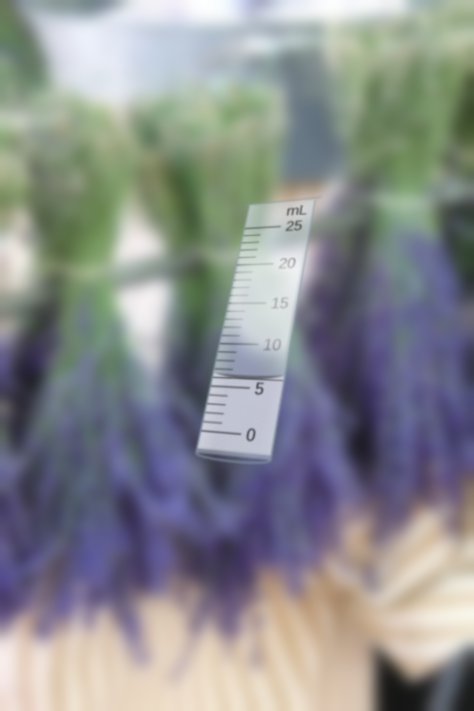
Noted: 6; mL
